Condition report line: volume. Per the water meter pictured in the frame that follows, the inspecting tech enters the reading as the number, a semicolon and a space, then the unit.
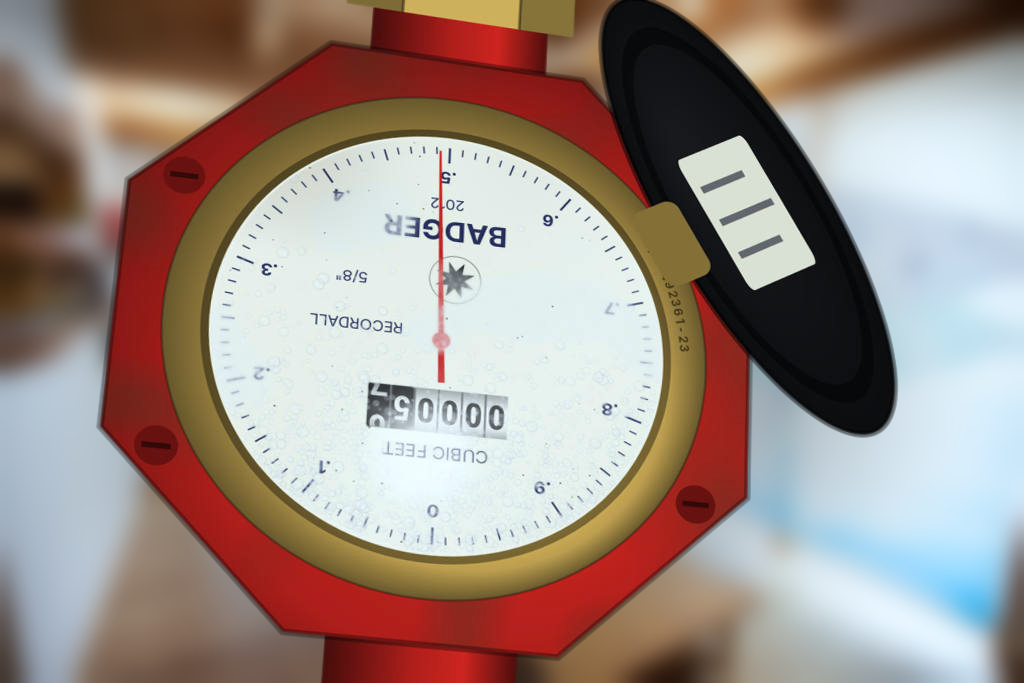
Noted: 56.49; ft³
